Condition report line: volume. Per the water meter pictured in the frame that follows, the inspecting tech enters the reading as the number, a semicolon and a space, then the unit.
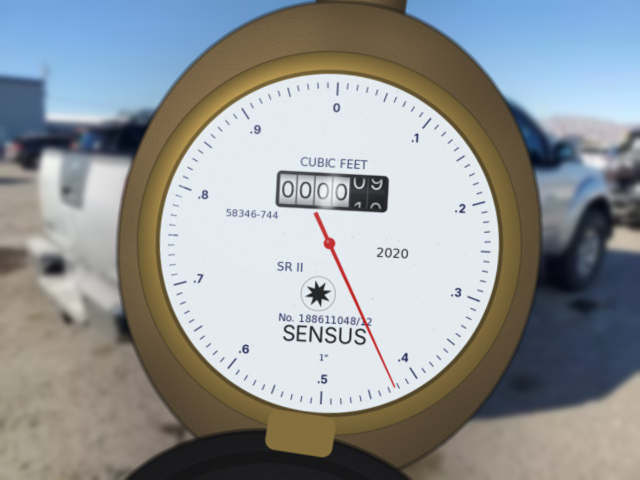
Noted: 9.42; ft³
